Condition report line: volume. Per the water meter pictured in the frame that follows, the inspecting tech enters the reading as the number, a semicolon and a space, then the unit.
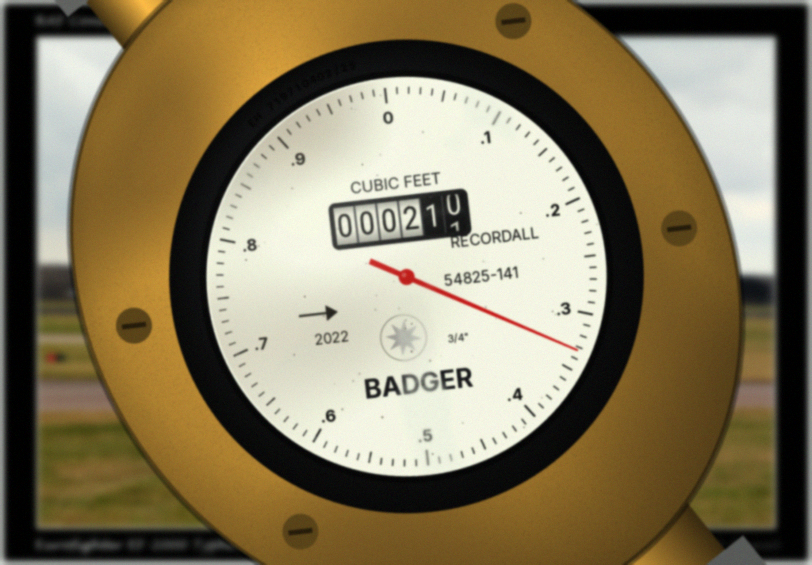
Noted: 210.33; ft³
